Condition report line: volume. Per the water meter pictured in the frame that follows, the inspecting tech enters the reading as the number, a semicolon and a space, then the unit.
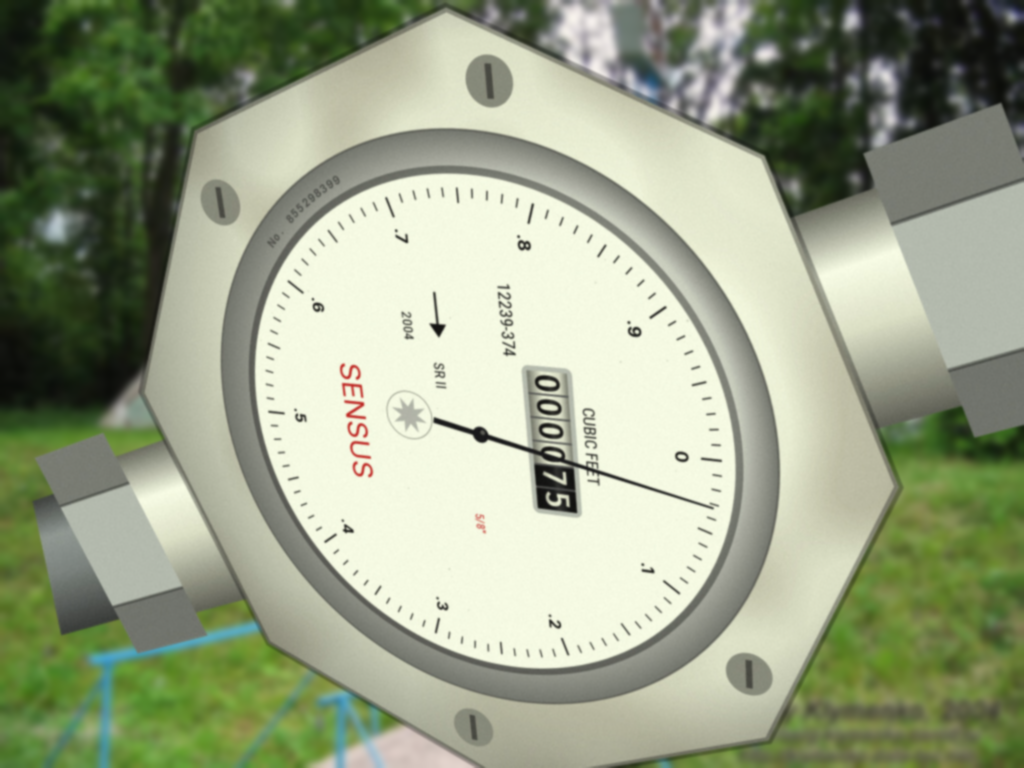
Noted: 75.03; ft³
